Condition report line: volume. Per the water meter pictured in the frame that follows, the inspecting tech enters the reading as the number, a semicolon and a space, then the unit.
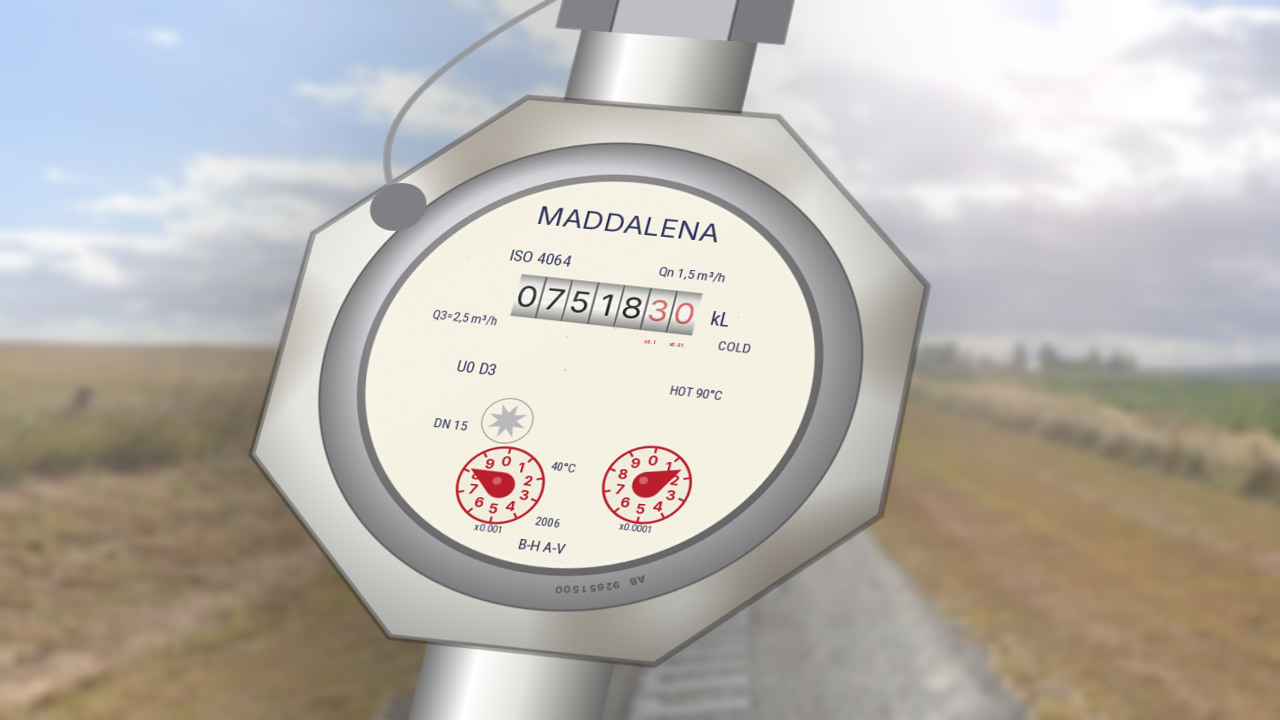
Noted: 7518.3081; kL
